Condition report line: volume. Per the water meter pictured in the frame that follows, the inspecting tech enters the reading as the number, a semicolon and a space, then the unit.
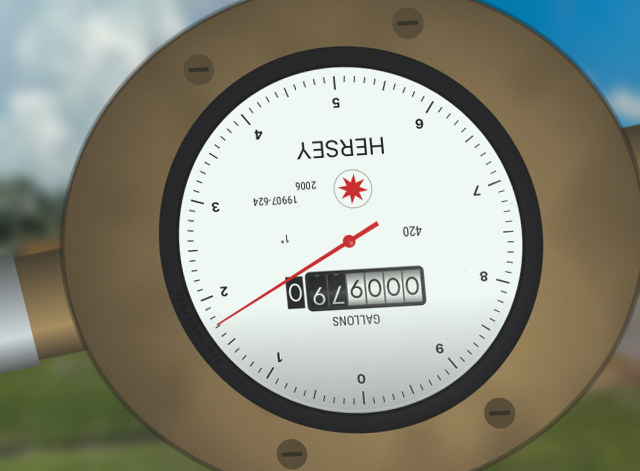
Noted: 9791.7; gal
